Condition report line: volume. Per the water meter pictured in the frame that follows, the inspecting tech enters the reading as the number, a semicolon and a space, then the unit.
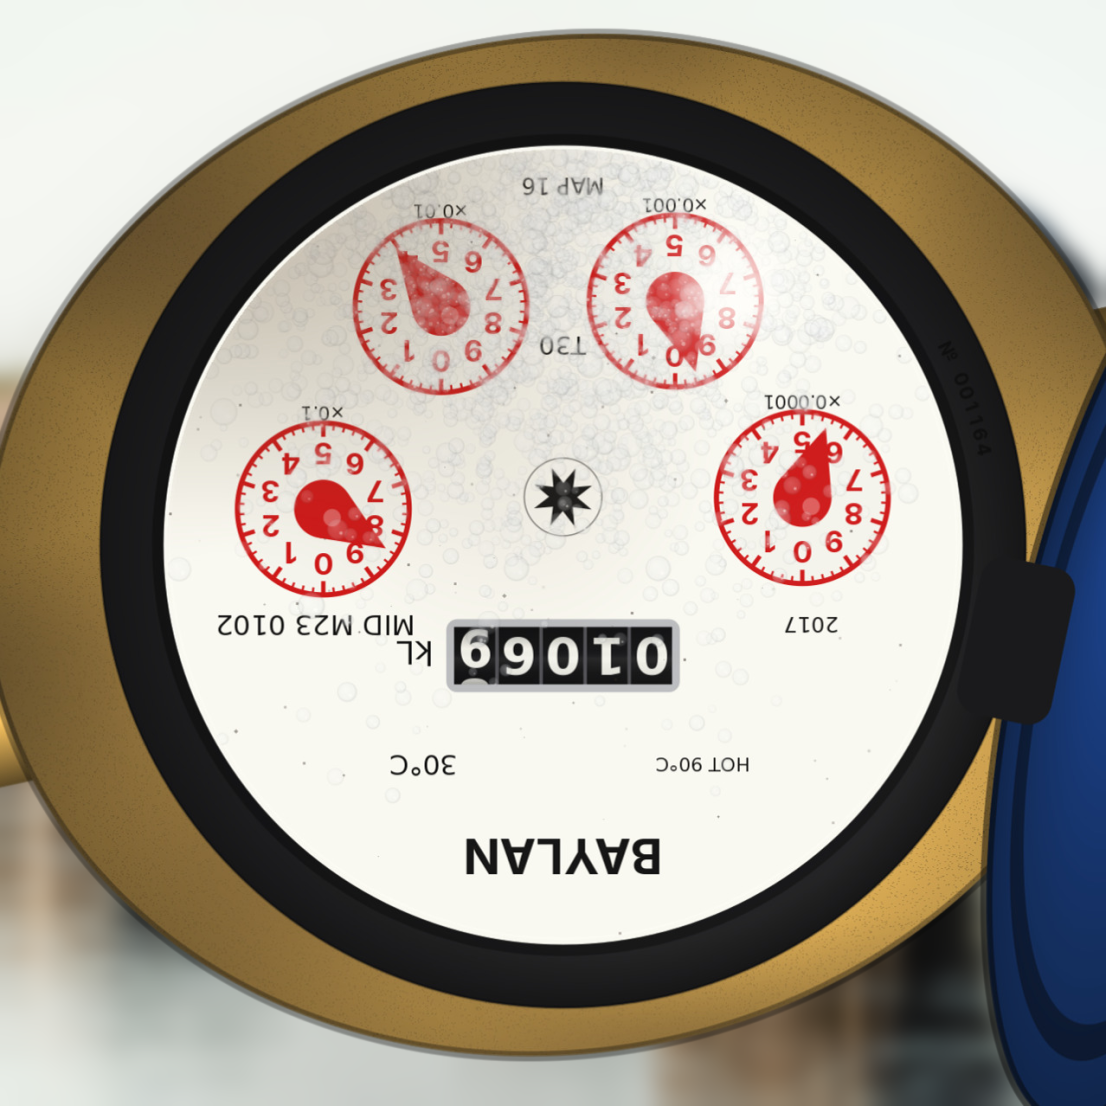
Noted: 1068.8395; kL
